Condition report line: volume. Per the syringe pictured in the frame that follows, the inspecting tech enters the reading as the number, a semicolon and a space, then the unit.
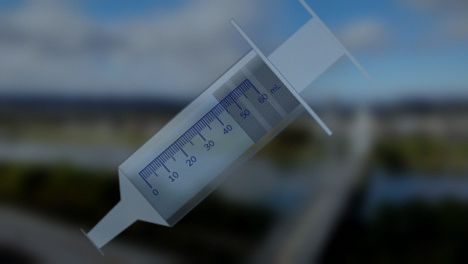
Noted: 45; mL
